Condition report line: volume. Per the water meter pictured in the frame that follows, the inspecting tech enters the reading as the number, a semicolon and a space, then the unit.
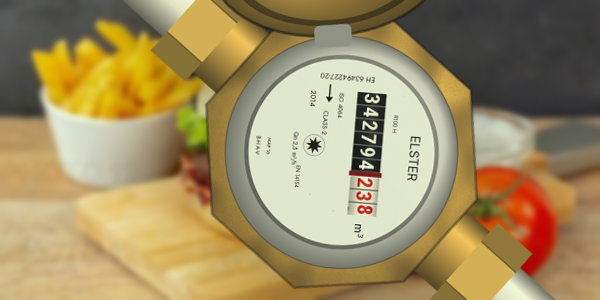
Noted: 342794.238; m³
